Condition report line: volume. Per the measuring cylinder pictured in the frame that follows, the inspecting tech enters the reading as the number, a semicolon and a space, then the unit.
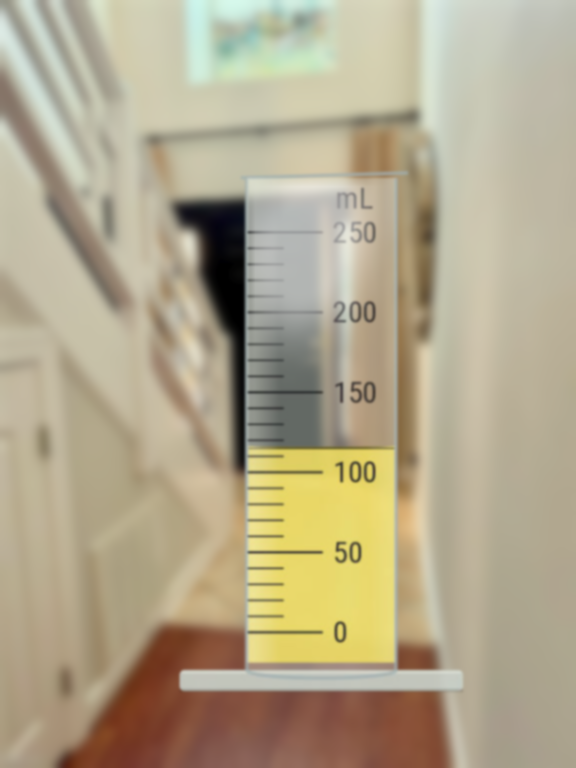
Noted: 115; mL
